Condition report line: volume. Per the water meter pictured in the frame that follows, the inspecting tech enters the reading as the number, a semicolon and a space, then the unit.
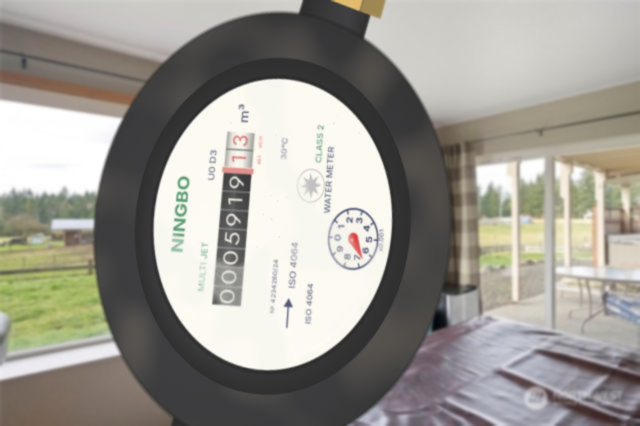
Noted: 5919.136; m³
